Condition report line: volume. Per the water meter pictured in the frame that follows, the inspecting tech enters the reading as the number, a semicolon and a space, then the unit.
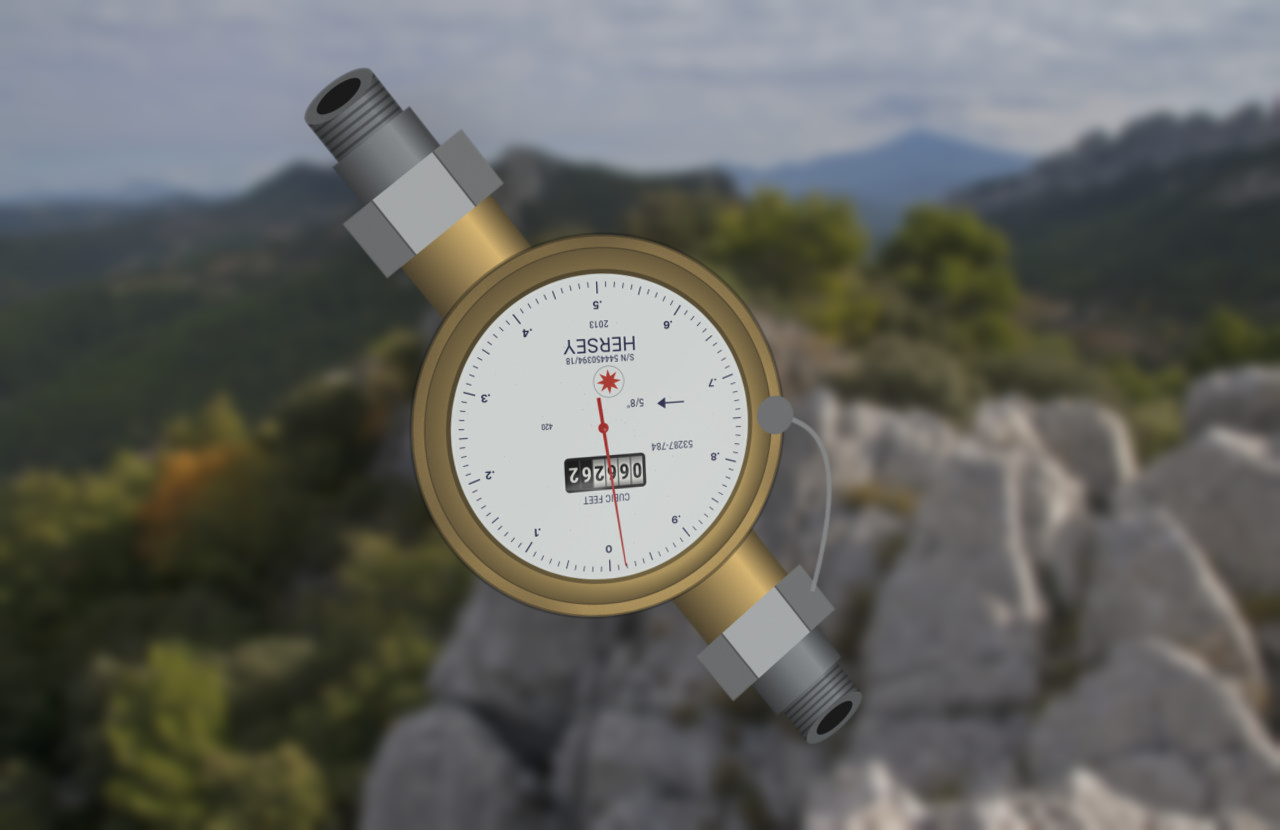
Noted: 66261.98; ft³
